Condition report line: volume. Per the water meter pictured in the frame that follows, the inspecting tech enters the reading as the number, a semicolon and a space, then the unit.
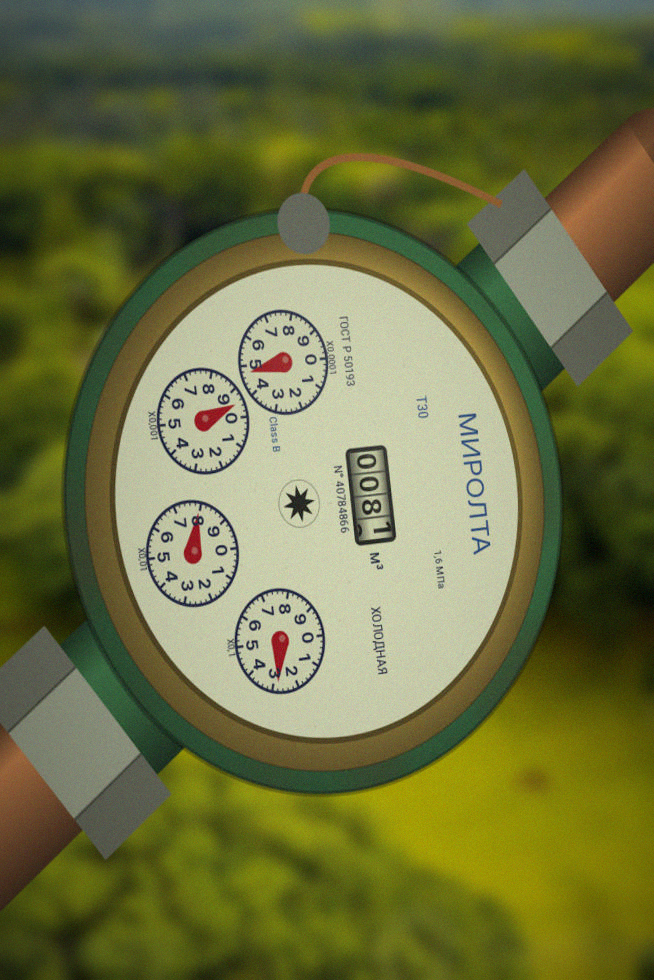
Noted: 81.2794; m³
